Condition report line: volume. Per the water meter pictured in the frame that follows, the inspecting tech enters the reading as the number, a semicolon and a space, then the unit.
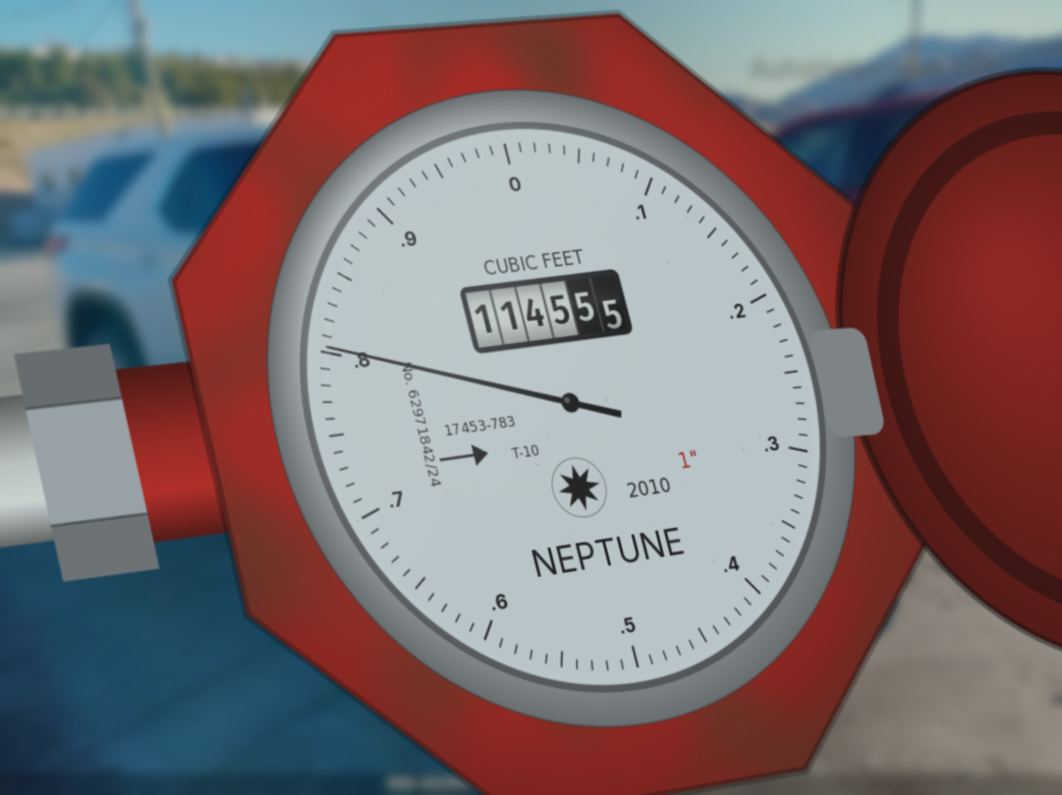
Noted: 114554.80; ft³
